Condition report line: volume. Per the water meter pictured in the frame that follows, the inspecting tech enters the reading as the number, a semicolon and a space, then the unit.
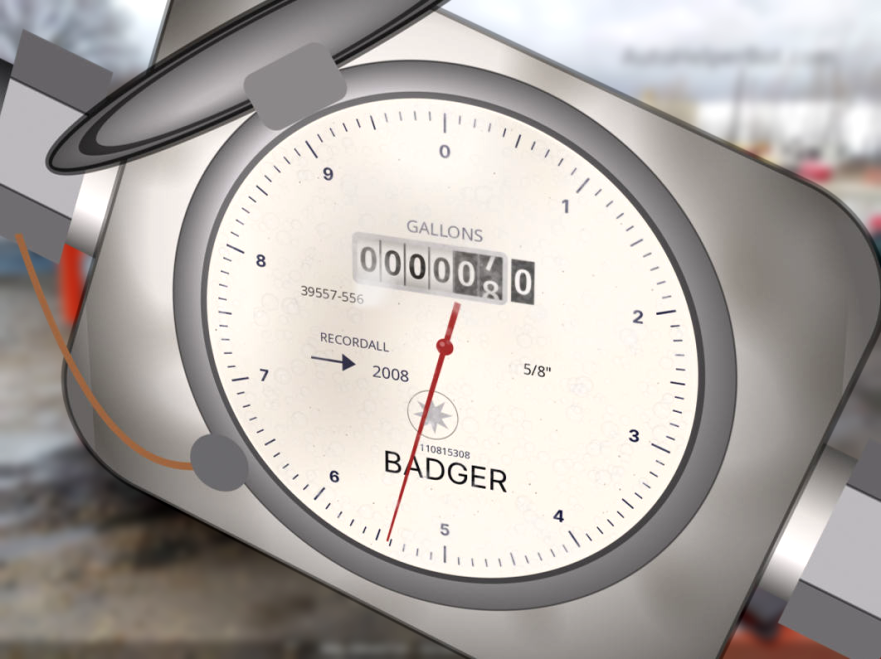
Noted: 75.4; gal
